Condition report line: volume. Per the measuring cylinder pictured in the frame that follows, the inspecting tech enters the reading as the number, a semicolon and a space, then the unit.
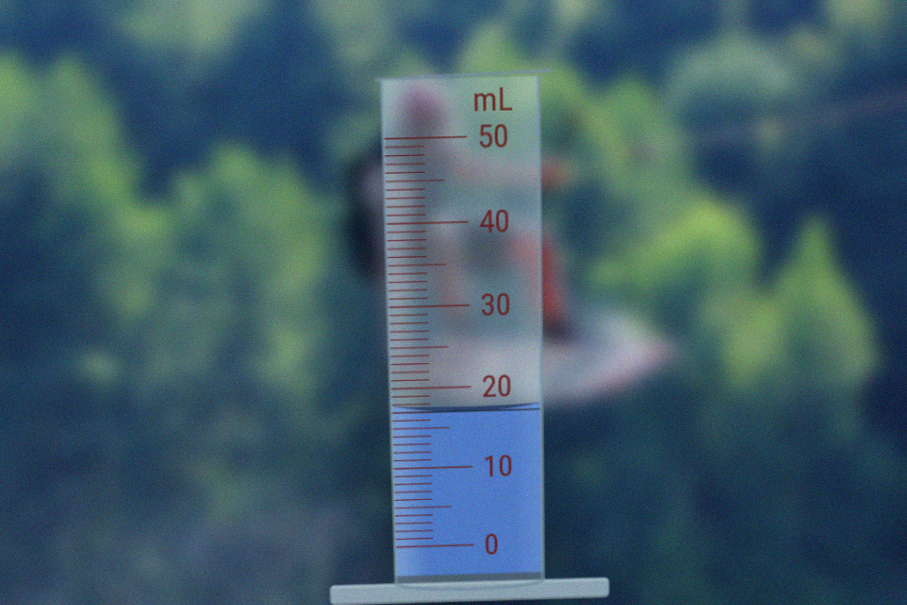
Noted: 17; mL
